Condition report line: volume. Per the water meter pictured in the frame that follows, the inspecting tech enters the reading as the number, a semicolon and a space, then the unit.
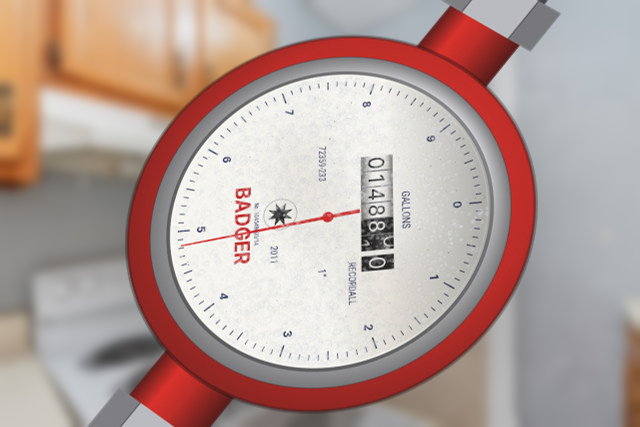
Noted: 148804.8; gal
